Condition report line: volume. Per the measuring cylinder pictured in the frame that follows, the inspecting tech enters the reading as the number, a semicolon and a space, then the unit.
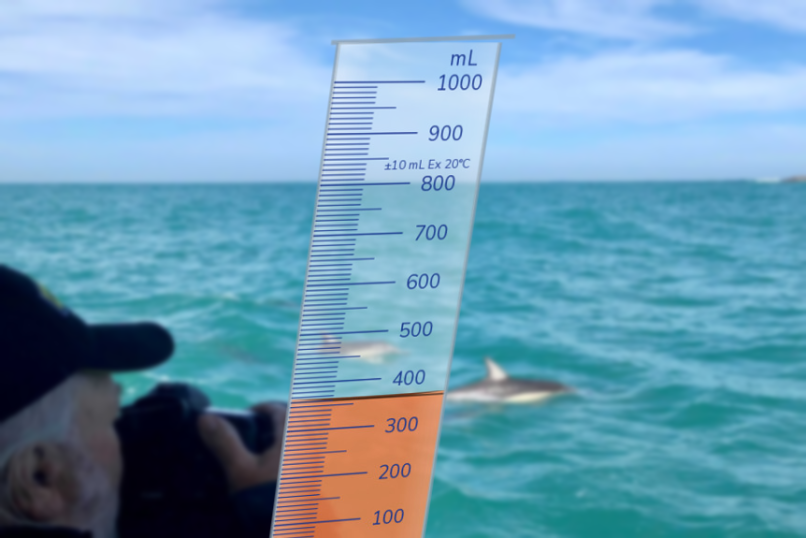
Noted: 360; mL
